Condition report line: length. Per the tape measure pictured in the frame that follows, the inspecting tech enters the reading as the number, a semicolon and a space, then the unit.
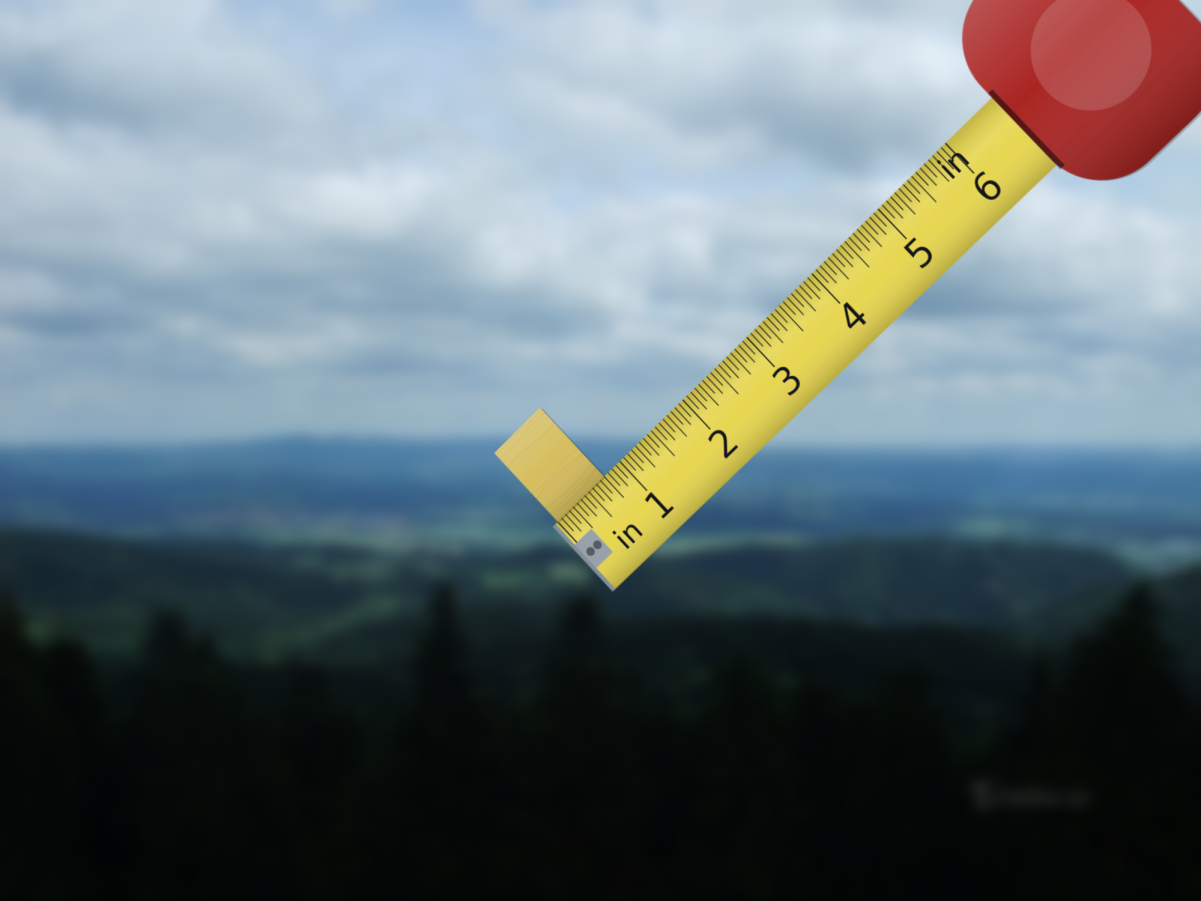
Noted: 0.75; in
